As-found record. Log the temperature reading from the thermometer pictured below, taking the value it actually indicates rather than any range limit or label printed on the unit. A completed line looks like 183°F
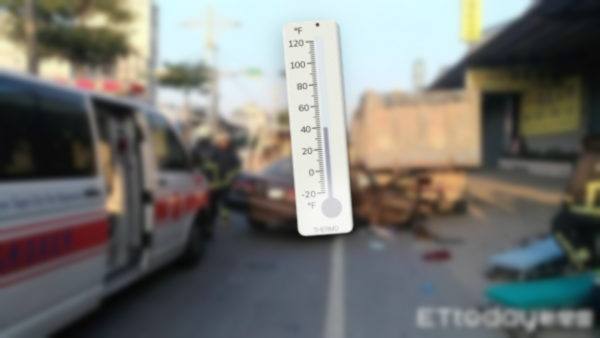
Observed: 40°F
